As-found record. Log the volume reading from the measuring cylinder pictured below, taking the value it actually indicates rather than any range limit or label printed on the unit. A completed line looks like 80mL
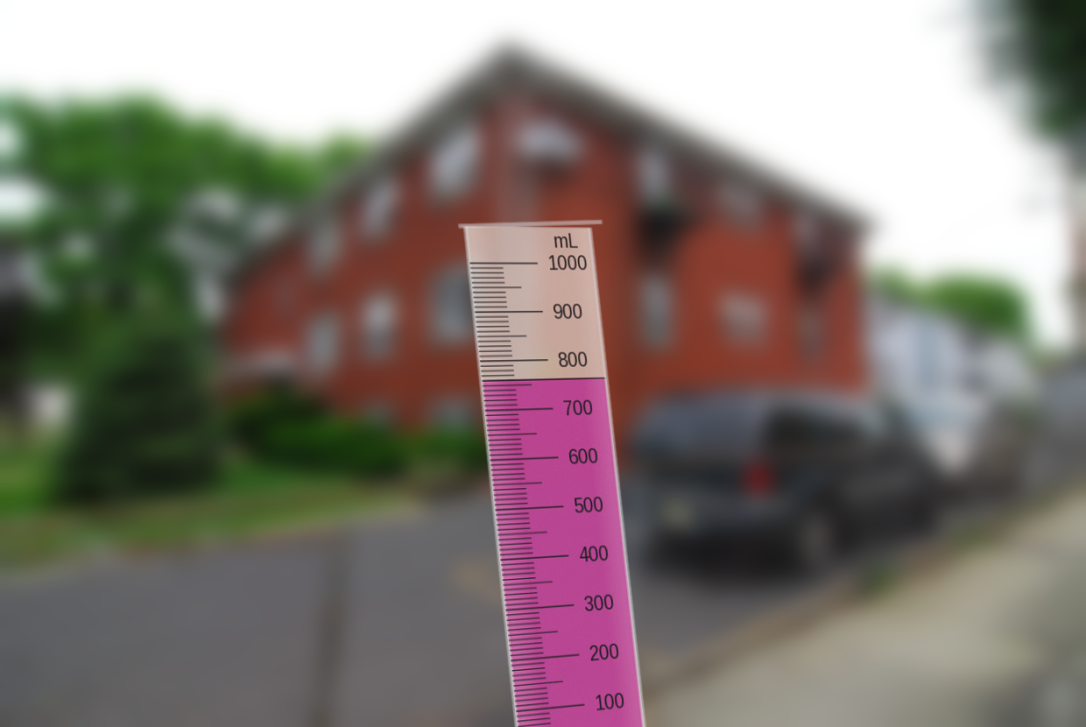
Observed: 760mL
